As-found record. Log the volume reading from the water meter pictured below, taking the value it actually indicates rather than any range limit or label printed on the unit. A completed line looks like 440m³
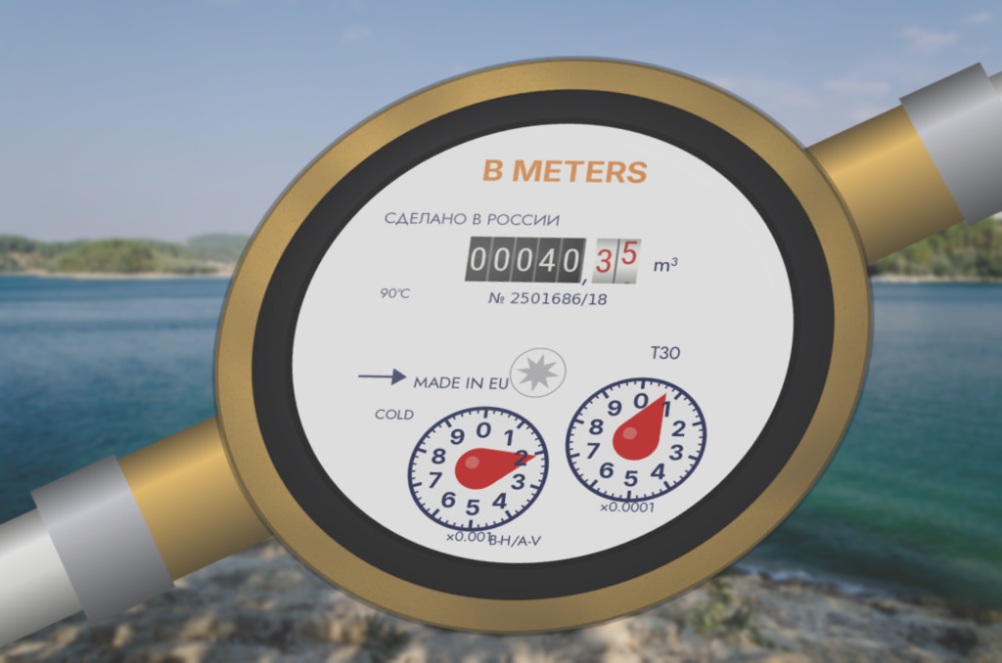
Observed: 40.3520m³
